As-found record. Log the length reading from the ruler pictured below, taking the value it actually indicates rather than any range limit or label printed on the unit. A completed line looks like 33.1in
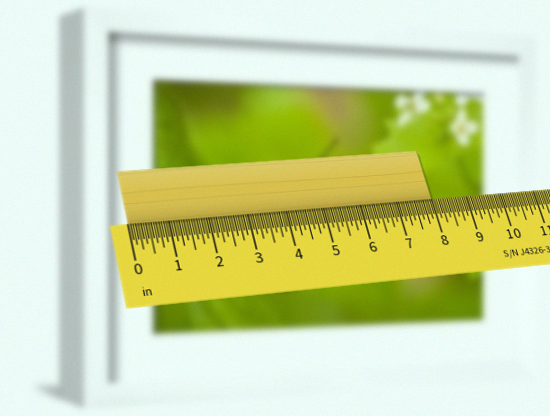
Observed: 8in
